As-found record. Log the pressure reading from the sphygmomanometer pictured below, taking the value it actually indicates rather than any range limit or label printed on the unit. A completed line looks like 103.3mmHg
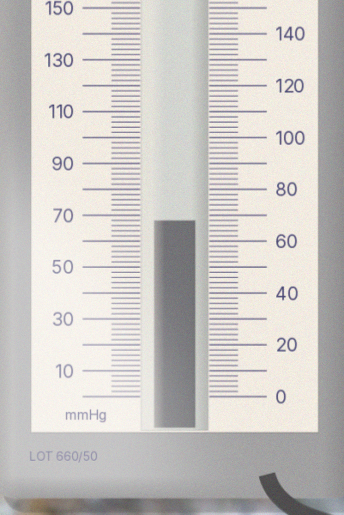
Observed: 68mmHg
